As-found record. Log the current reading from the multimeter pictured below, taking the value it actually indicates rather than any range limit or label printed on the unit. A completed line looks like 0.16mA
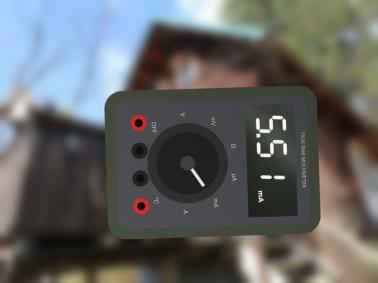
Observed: 5.51mA
